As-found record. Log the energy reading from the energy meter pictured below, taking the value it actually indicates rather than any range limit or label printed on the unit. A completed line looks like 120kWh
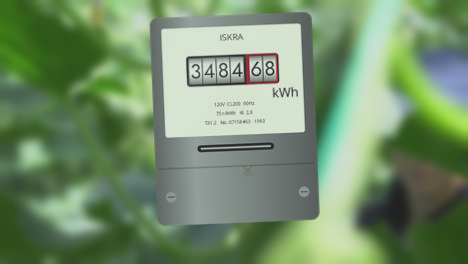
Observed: 3484.68kWh
